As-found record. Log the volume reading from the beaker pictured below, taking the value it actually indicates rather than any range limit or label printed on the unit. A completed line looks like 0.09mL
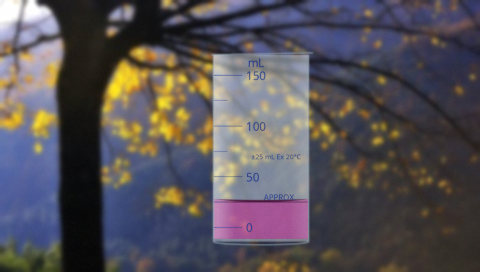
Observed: 25mL
